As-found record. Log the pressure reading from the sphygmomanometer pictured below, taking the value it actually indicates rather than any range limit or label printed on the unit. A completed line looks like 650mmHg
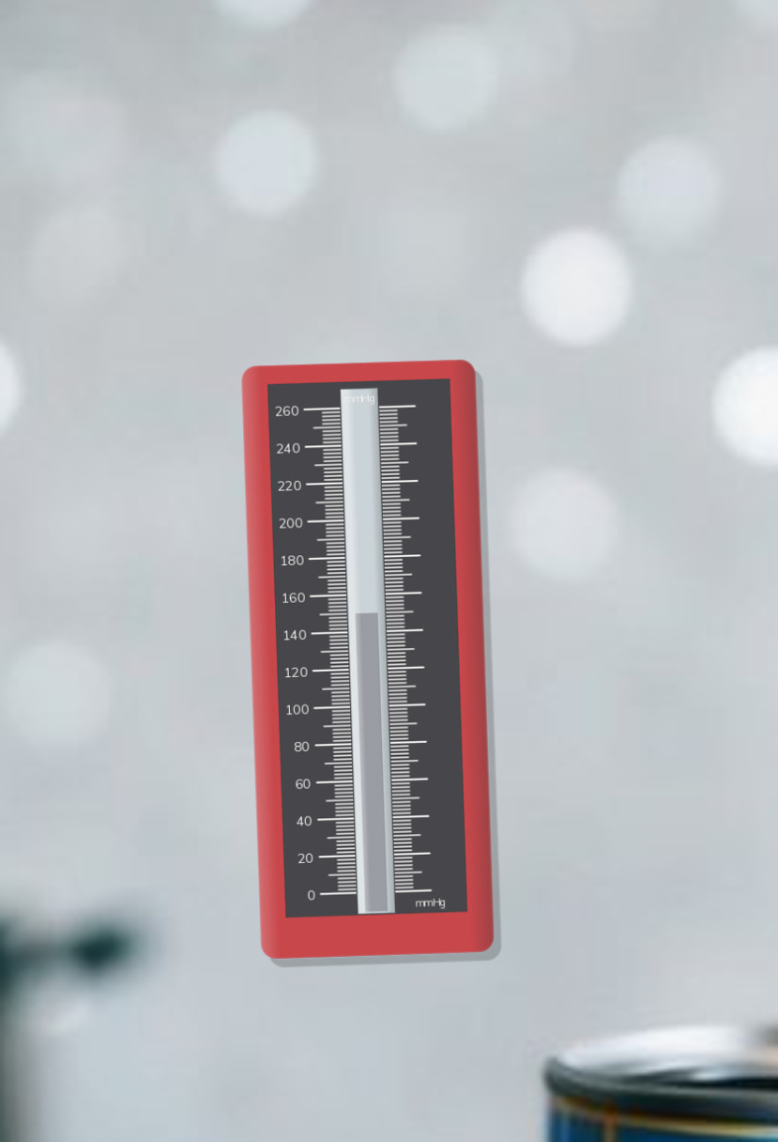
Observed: 150mmHg
